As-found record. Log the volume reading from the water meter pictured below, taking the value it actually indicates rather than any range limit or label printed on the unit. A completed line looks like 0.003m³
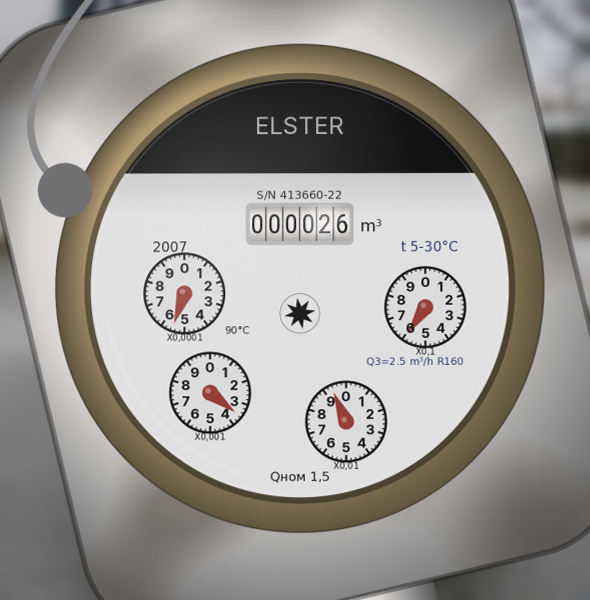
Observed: 26.5935m³
